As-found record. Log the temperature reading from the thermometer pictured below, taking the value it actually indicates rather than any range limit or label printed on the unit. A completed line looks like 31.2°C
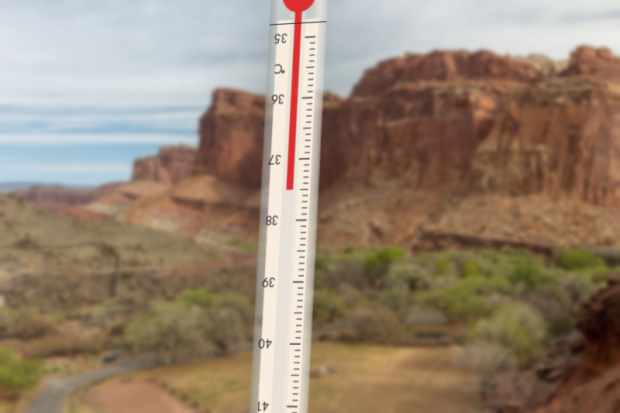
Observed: 37.5°C
